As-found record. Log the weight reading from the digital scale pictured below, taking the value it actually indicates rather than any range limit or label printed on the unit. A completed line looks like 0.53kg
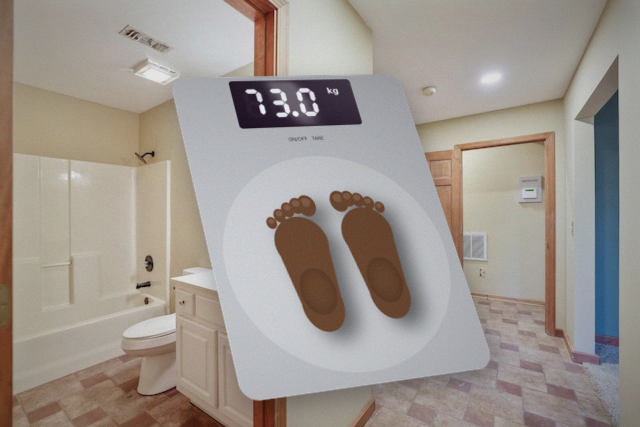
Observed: 73.0kg
